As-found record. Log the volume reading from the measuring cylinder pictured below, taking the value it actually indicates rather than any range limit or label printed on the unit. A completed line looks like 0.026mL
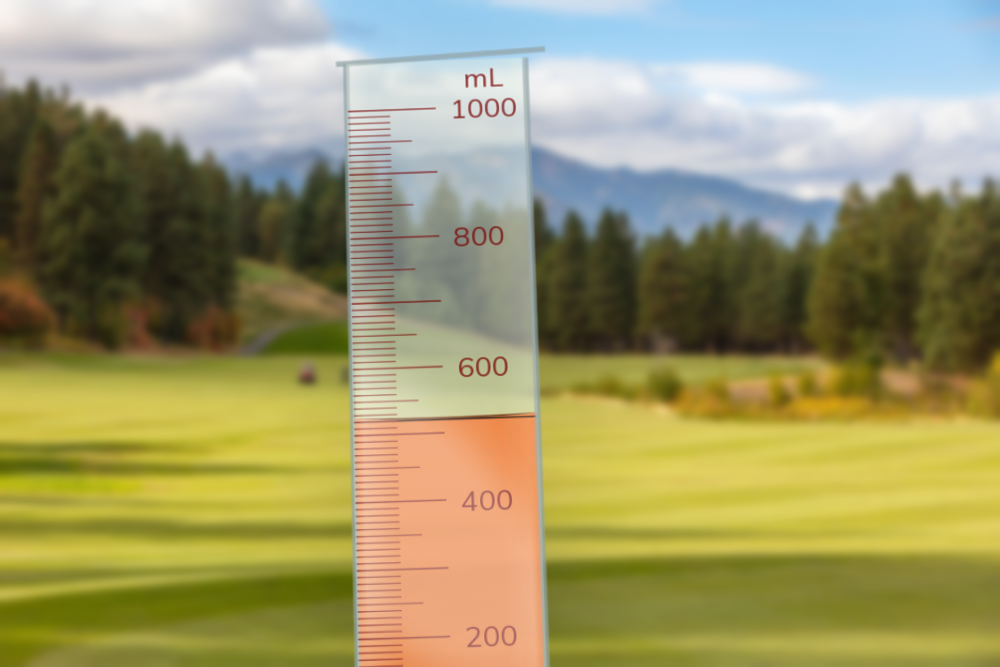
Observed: 520mL
